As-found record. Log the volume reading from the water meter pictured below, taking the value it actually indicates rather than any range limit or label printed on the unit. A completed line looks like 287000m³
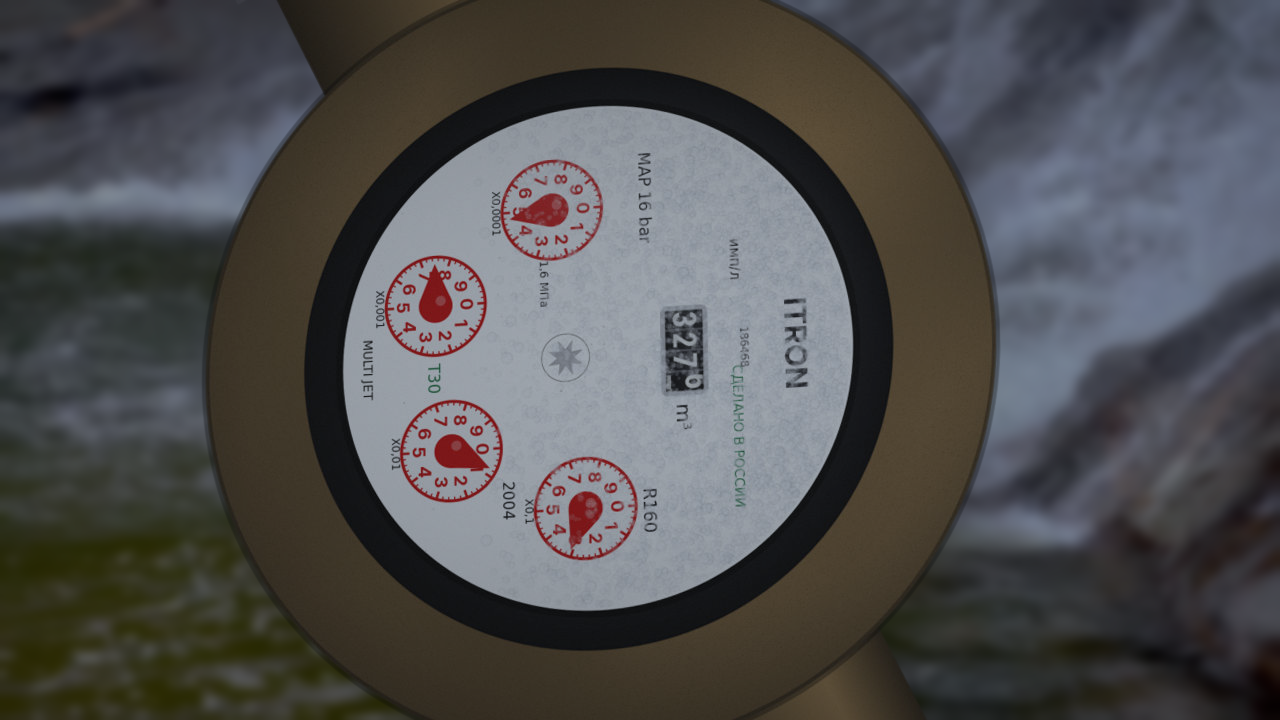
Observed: 3276.3074m³
